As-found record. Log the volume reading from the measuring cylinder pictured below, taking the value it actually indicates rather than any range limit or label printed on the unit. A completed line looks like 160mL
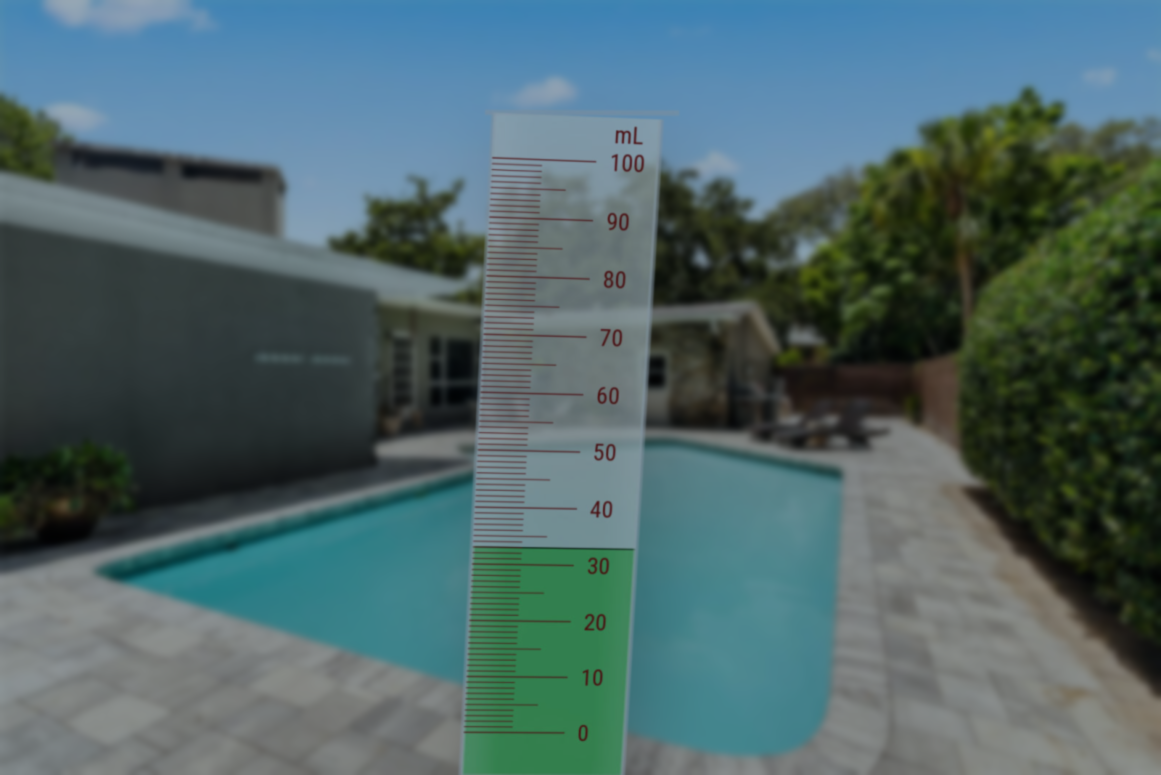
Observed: 33mL
